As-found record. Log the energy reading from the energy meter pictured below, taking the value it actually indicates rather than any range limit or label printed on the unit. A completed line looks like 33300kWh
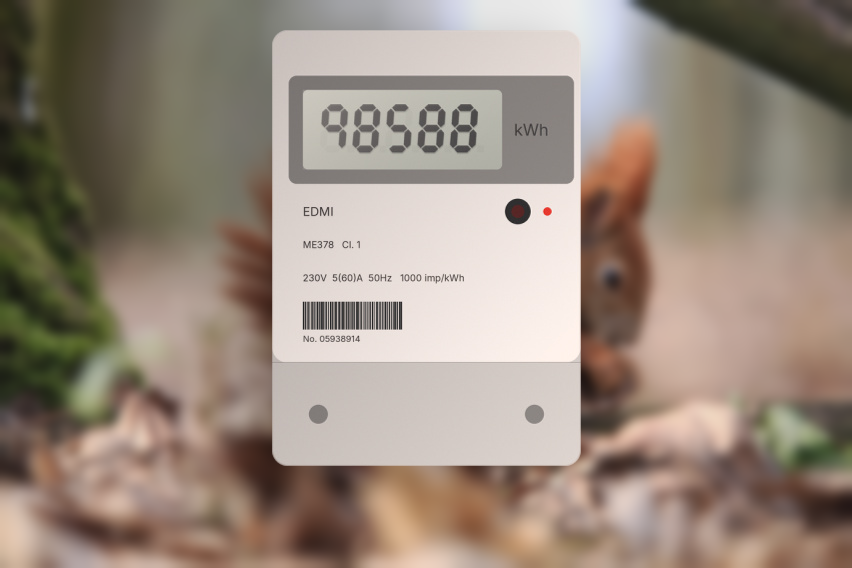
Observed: 98588kWh
